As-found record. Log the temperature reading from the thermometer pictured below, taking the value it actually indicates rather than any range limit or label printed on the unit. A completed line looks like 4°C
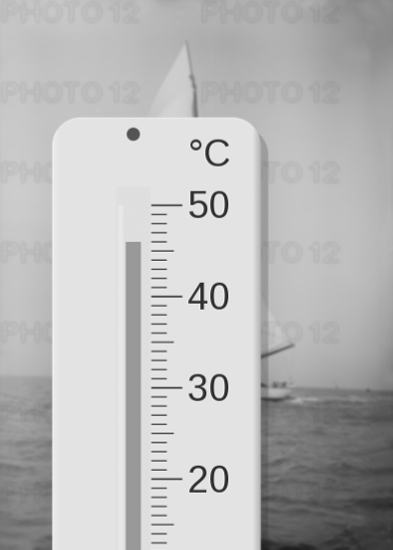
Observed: 46°C
